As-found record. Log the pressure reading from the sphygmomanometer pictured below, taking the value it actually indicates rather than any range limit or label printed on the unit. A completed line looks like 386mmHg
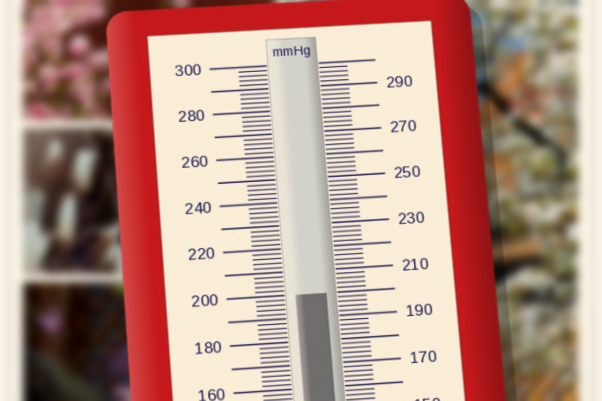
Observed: 200mmHg
